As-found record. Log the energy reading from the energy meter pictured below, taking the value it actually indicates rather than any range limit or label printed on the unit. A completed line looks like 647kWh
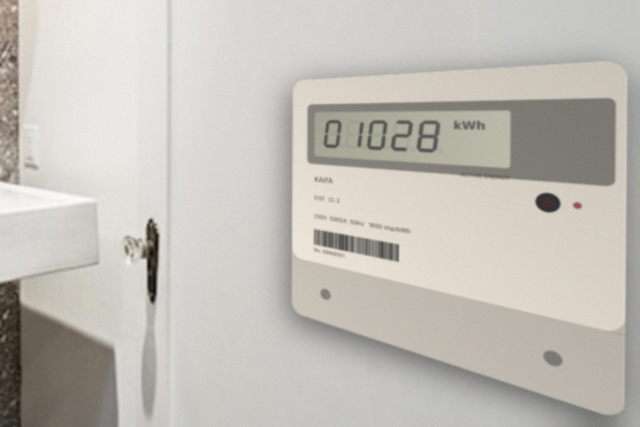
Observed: 1028kWh
